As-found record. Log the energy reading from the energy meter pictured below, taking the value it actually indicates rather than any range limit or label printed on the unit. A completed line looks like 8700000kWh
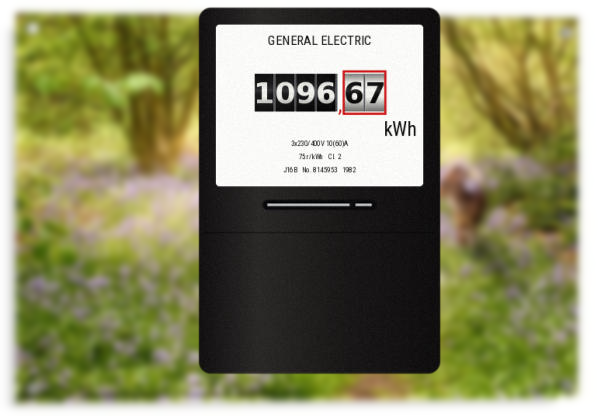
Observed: 1096.67kWh
